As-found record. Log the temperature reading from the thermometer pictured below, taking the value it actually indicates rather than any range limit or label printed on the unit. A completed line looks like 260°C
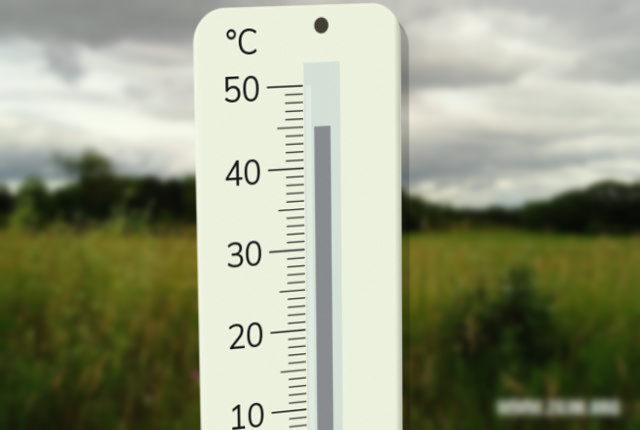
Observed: 45°C
